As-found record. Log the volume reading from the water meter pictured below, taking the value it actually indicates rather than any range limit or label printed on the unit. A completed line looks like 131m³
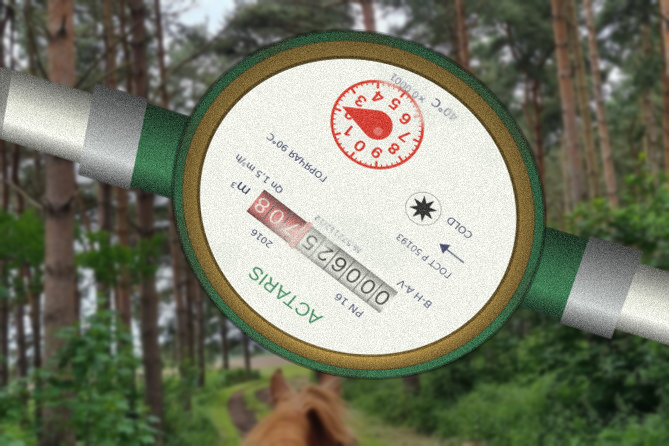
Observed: 625.7082m³
